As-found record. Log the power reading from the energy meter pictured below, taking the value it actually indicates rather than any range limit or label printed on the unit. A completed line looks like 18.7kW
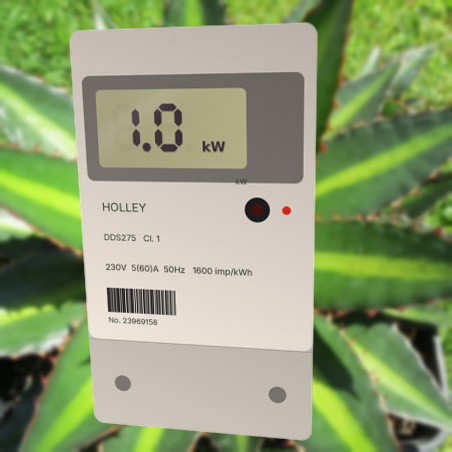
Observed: 1.0kW
